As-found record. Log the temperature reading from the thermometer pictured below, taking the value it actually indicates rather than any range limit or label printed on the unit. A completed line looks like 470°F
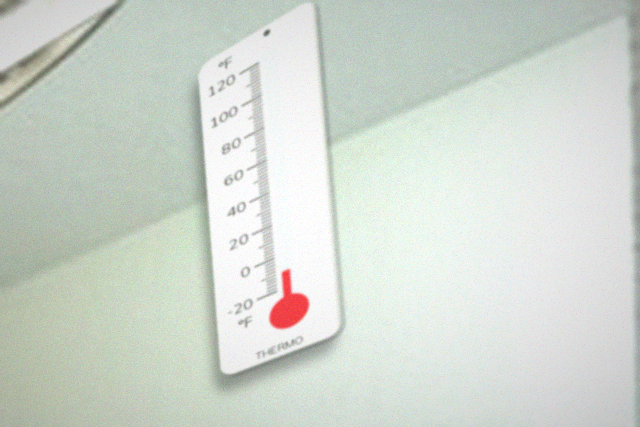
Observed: -10°F
